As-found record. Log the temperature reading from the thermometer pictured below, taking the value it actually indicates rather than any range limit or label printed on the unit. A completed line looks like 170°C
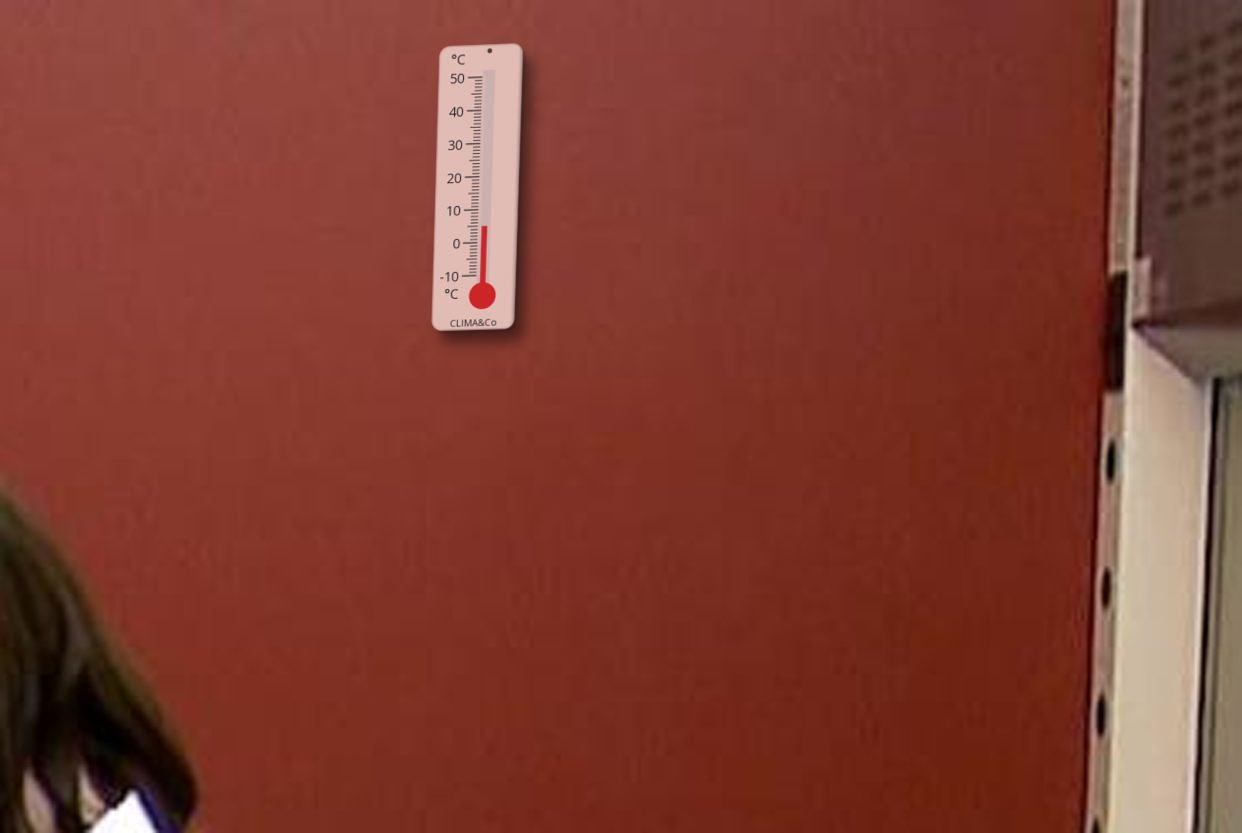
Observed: 5°C
